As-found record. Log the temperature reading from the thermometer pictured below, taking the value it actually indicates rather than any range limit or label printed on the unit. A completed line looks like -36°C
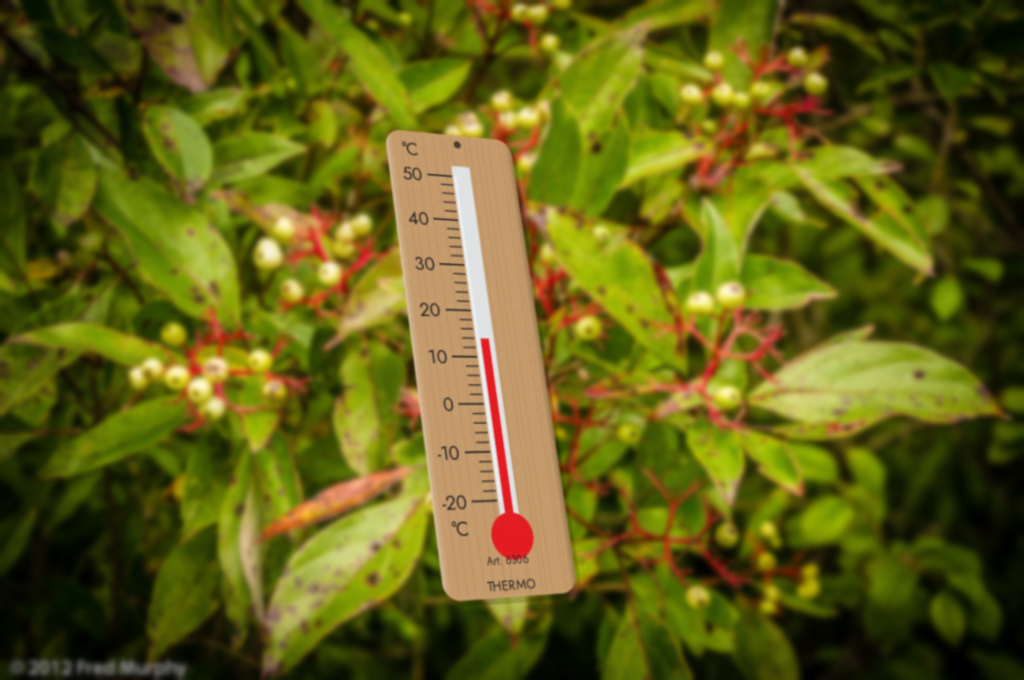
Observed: 14°C
